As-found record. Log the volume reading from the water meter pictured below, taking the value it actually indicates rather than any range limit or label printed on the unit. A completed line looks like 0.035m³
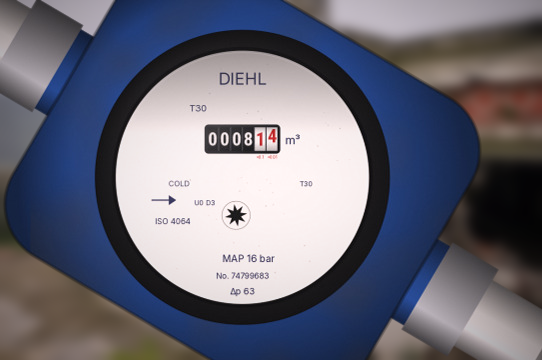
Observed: 8.14m³
